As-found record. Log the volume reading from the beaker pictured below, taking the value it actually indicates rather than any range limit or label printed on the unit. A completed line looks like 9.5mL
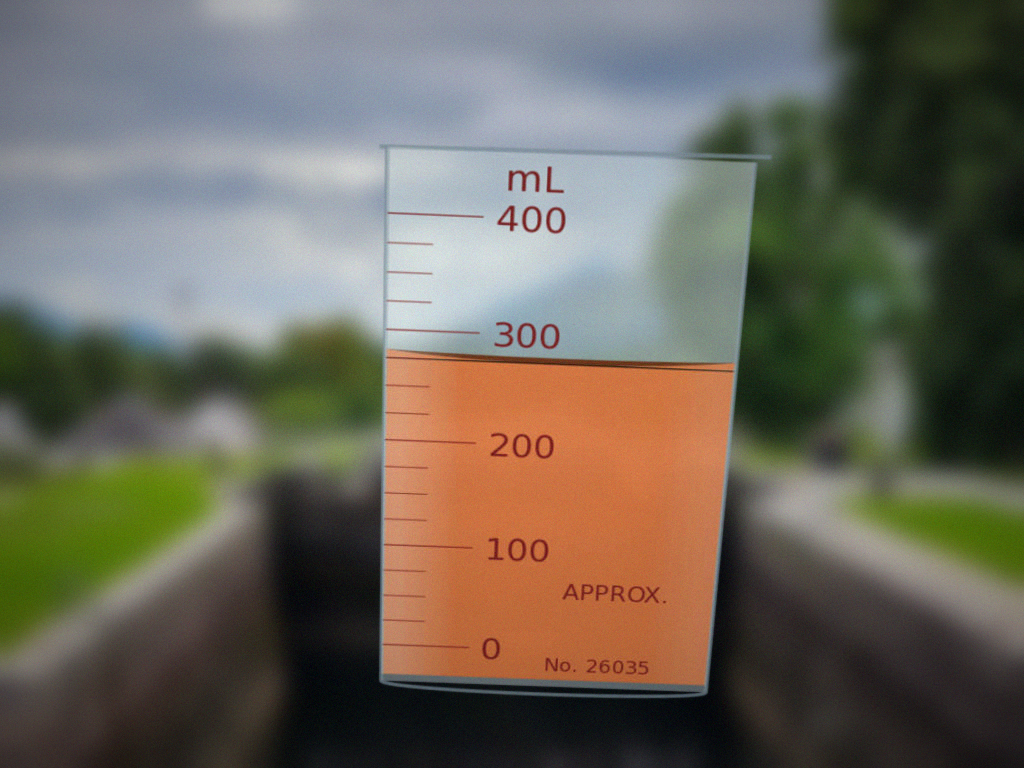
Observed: 275mL
